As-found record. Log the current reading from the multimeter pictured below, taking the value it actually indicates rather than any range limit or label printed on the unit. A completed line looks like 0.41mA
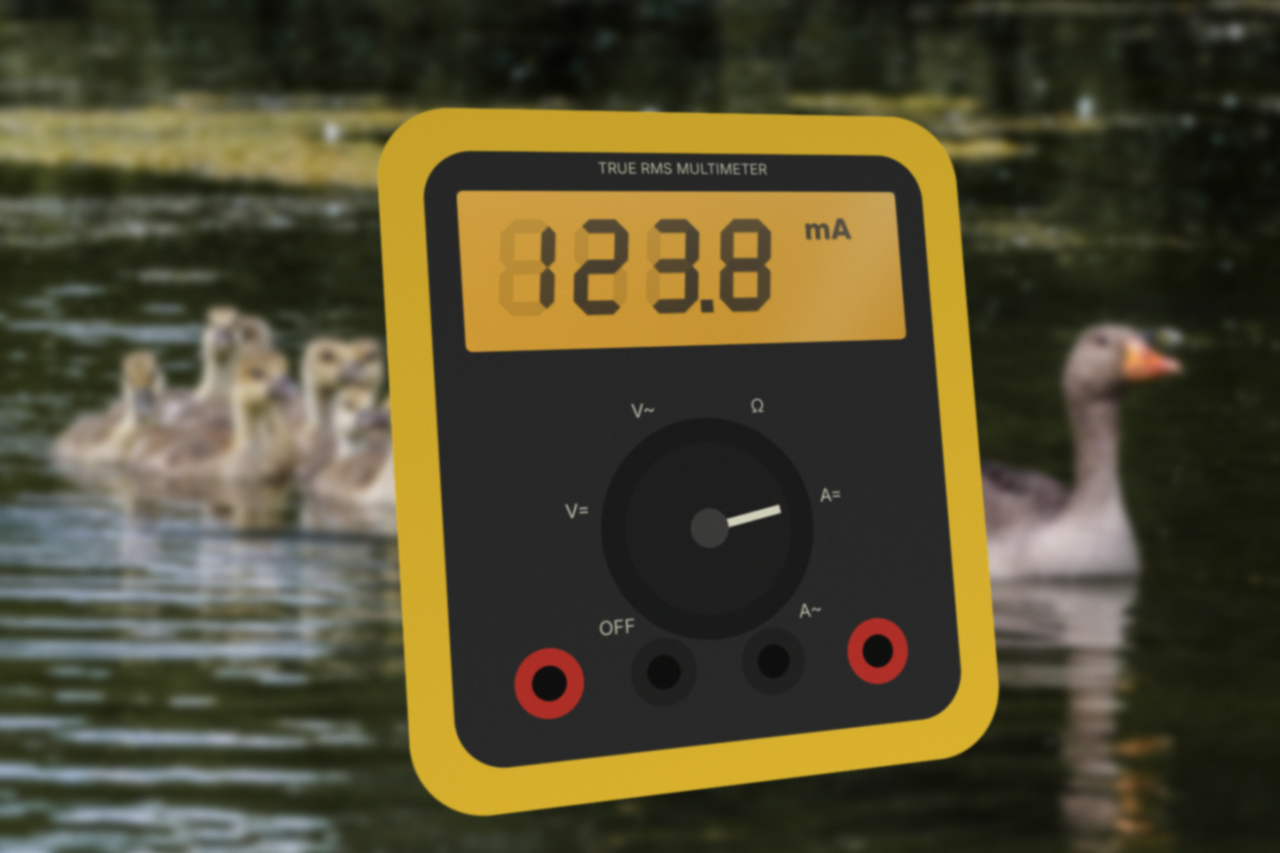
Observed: 123.8mA
